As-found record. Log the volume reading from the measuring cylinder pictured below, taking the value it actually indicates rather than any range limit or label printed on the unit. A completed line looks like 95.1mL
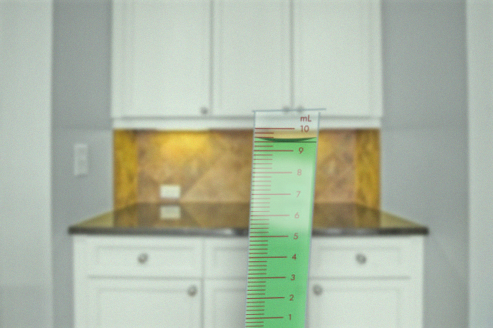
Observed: 9.4mL
